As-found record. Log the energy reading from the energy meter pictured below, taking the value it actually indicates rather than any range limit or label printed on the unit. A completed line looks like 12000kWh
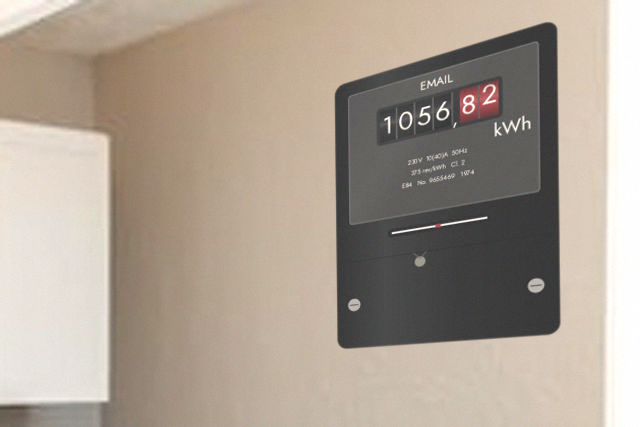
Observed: 1056.82kWh
